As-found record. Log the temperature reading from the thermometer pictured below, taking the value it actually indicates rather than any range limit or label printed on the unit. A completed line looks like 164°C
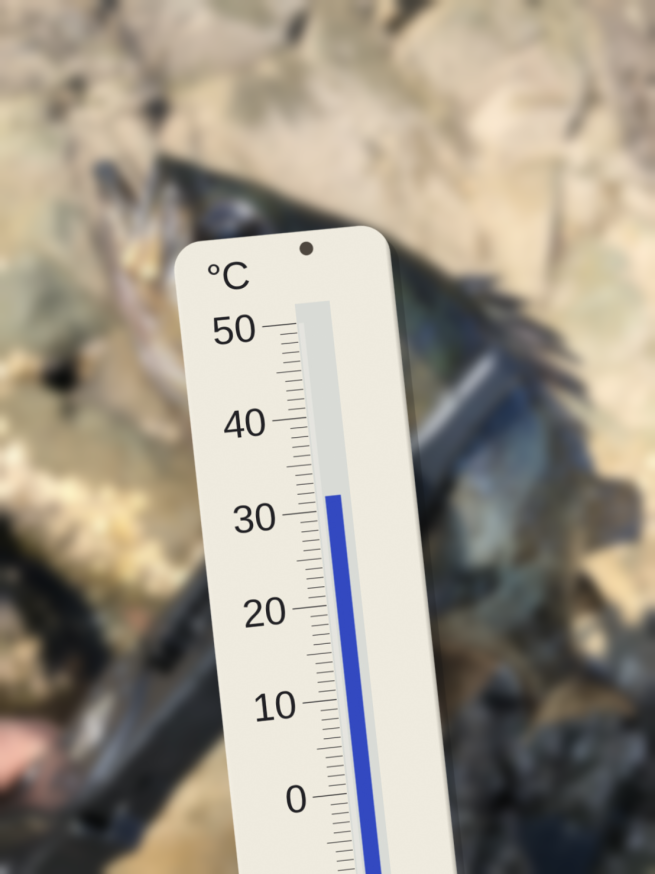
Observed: 31.5°C
